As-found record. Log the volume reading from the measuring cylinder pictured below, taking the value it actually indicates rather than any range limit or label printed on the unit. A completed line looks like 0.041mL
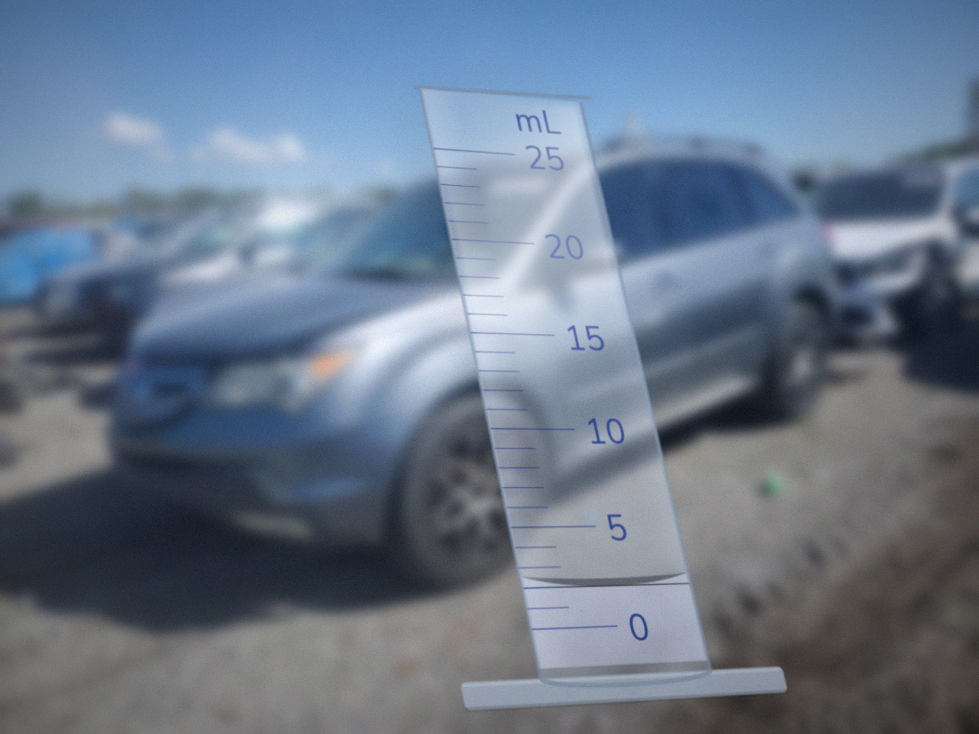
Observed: 2mL
